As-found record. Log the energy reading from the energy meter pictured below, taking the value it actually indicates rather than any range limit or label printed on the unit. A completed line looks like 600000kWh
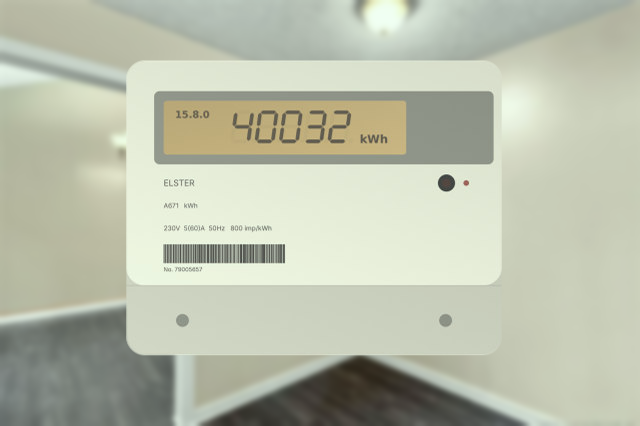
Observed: 40032kWh
